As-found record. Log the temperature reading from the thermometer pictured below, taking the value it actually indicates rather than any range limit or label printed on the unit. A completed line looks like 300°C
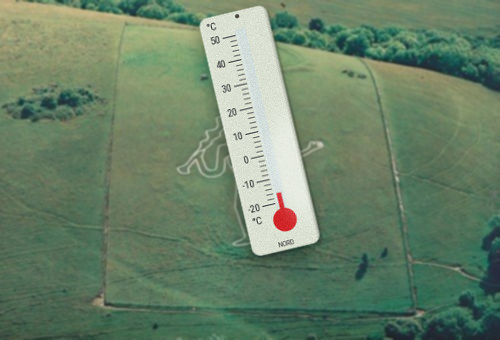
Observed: -16°C
